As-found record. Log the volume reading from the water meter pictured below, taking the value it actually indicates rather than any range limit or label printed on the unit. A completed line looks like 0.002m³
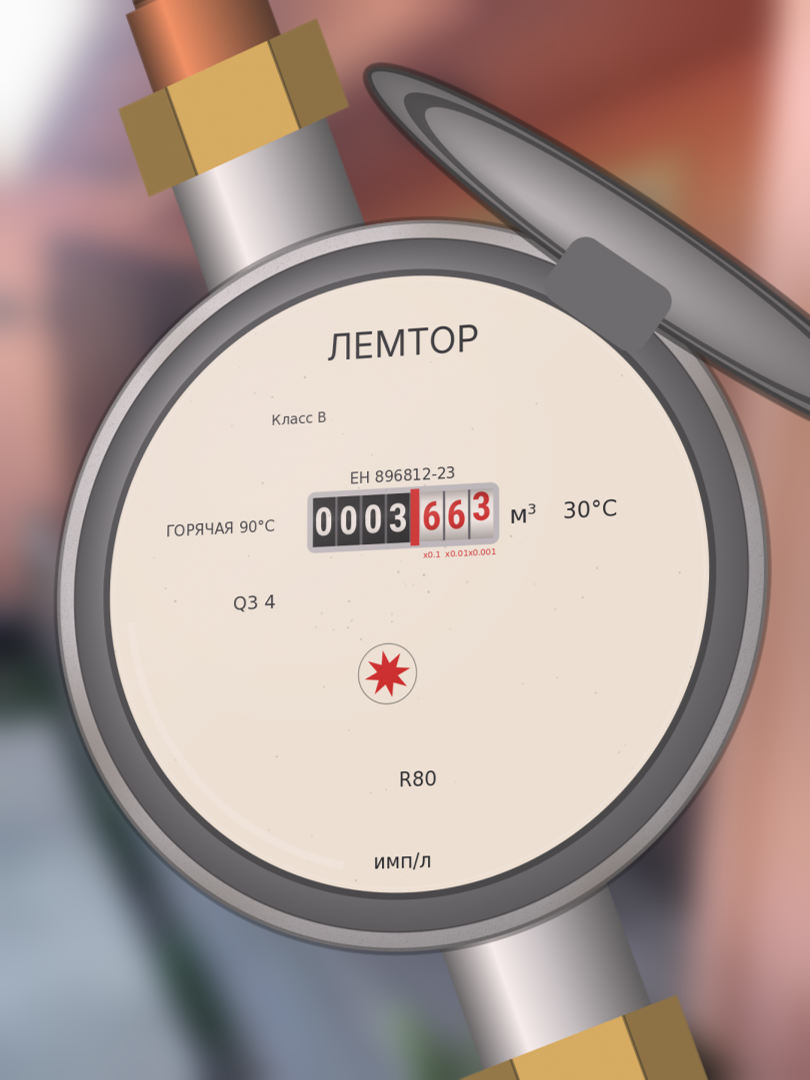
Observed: 3.663m³
